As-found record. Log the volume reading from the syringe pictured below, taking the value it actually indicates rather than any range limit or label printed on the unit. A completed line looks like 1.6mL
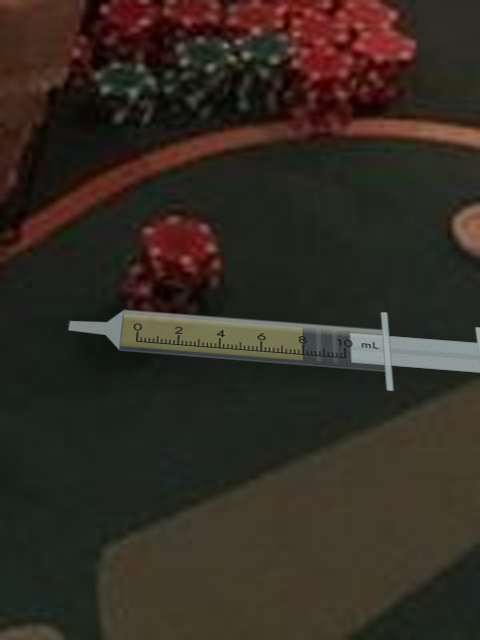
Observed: 8mL
